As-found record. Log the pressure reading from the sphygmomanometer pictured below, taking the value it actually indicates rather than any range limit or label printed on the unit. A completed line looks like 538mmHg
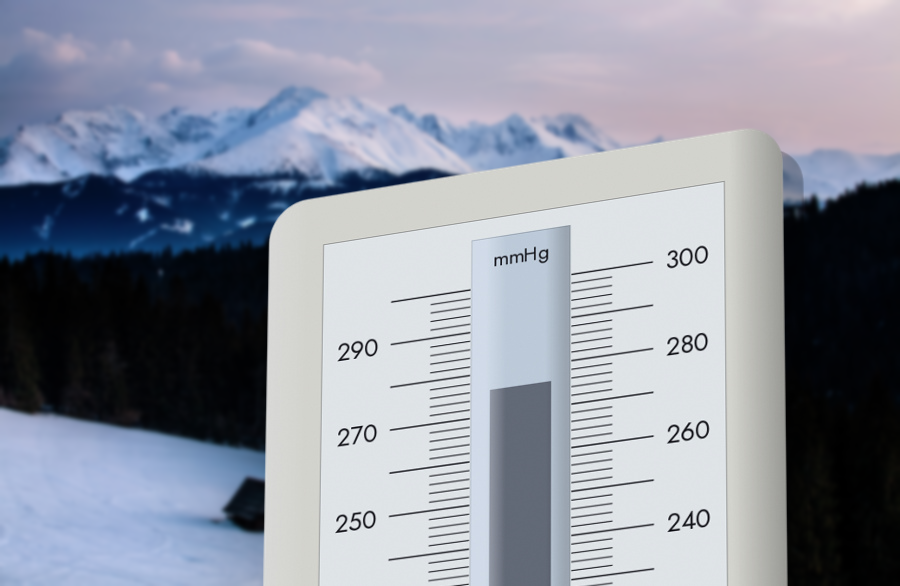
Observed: 276mmHg
